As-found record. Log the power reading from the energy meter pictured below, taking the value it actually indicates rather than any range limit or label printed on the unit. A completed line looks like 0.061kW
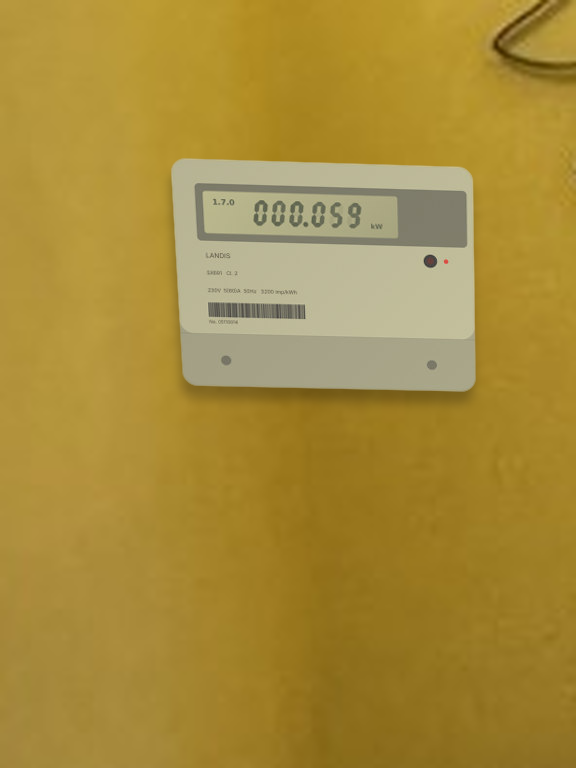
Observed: 0.059kW
